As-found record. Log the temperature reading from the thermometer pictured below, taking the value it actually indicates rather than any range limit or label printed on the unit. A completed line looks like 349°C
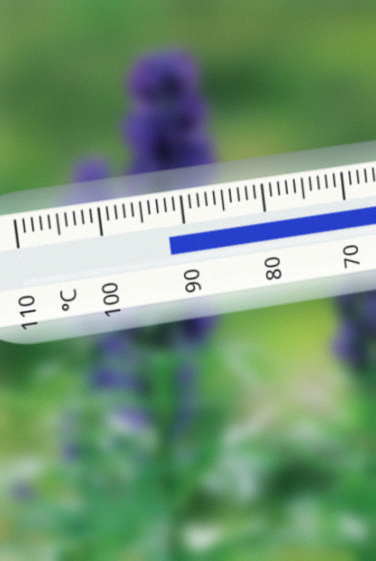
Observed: 92°C
